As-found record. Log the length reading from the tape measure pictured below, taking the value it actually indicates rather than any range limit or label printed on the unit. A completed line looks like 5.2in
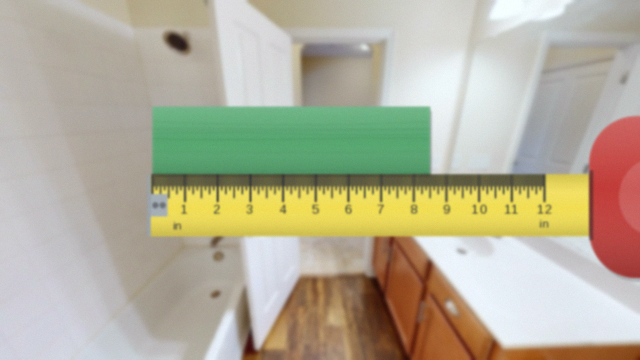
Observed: 8.5in
